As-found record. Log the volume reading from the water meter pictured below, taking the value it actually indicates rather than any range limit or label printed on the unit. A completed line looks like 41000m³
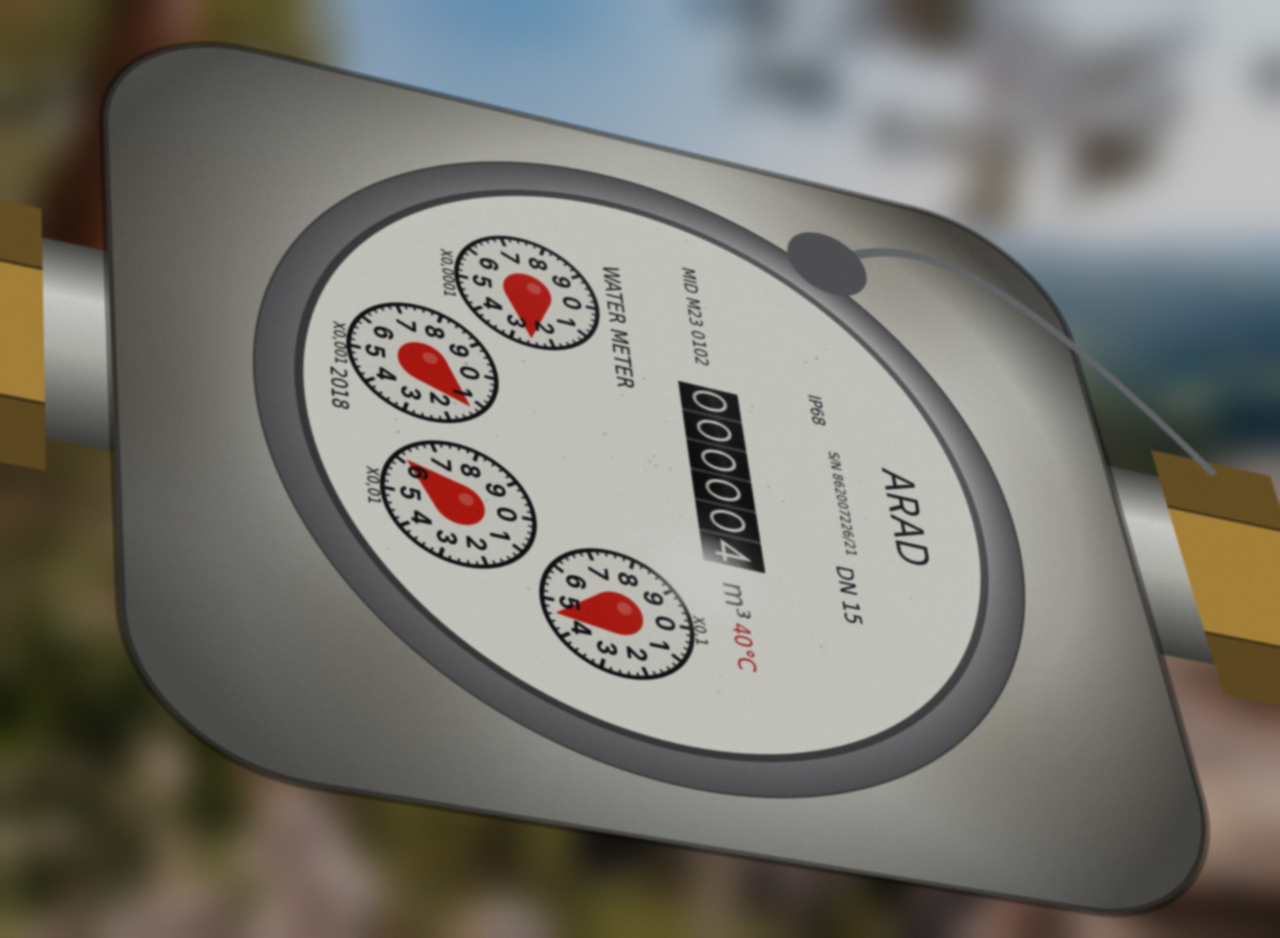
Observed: 4.4612m³
